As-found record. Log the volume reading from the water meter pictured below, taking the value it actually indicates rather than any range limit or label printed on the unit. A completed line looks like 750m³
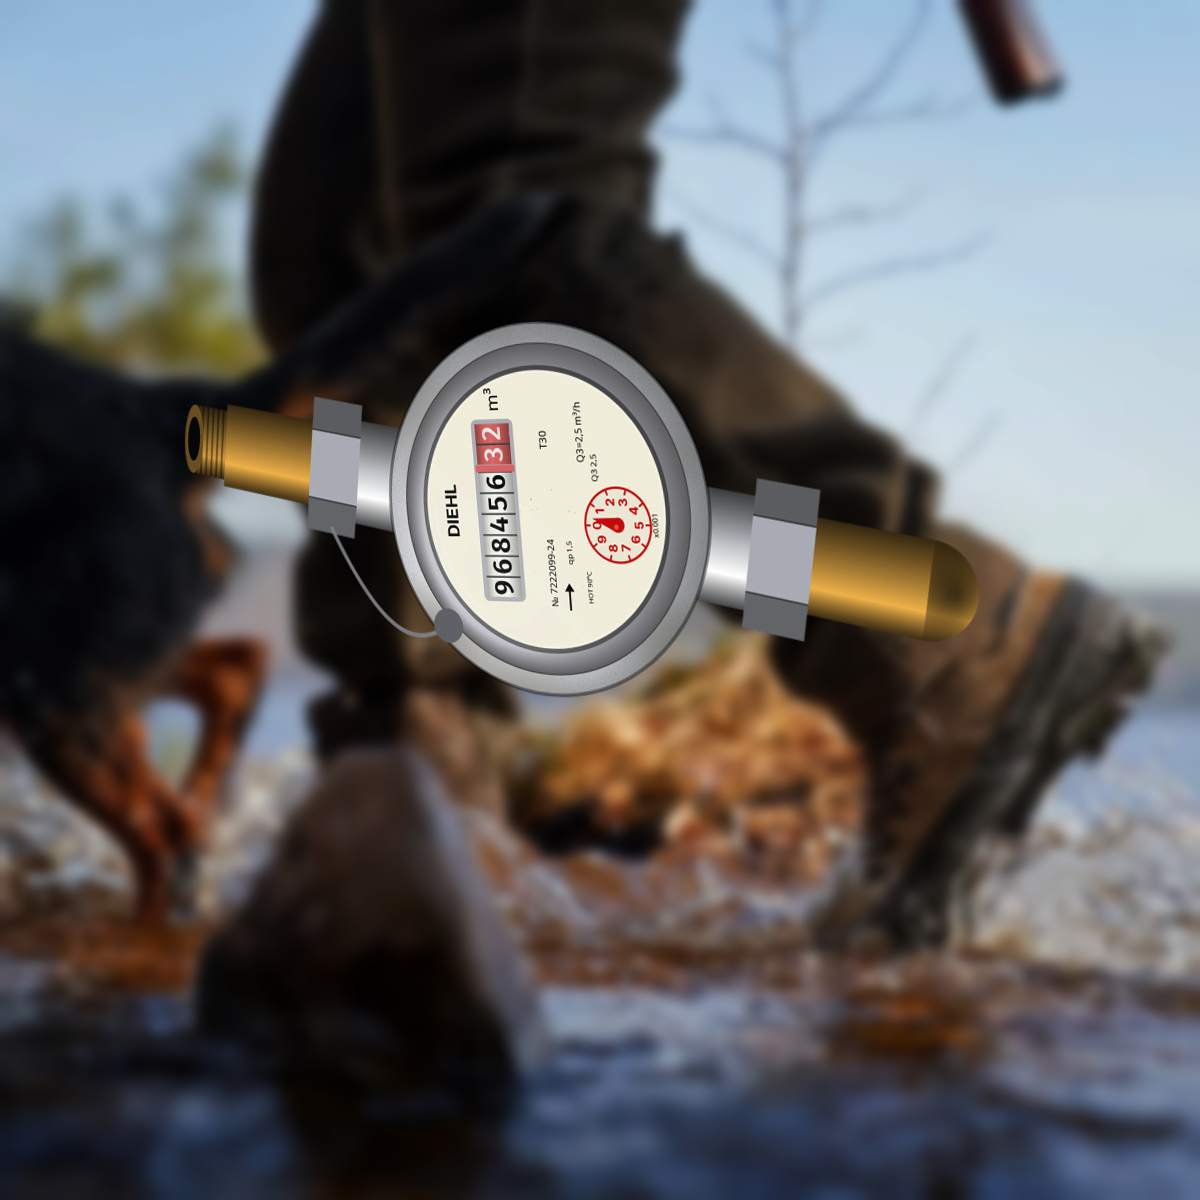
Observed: 968456.320m³
